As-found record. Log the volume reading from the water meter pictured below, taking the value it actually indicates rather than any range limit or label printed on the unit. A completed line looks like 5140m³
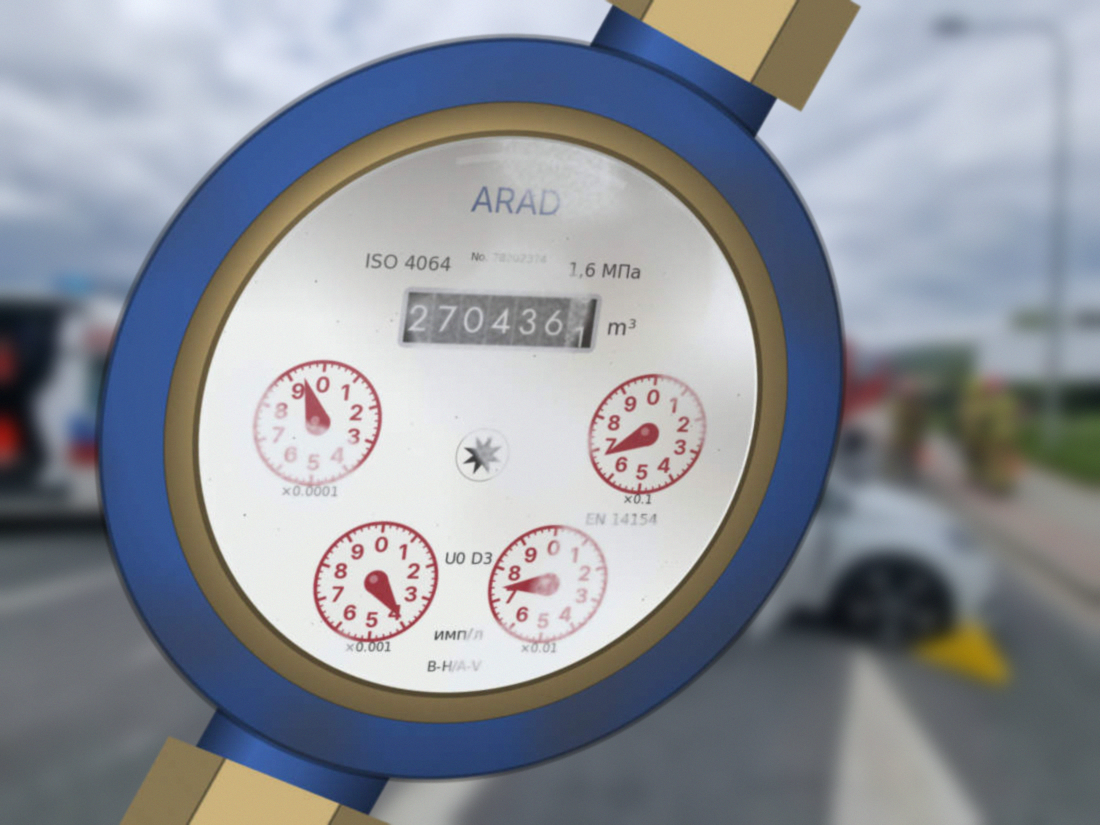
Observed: 2704360.6739m³
